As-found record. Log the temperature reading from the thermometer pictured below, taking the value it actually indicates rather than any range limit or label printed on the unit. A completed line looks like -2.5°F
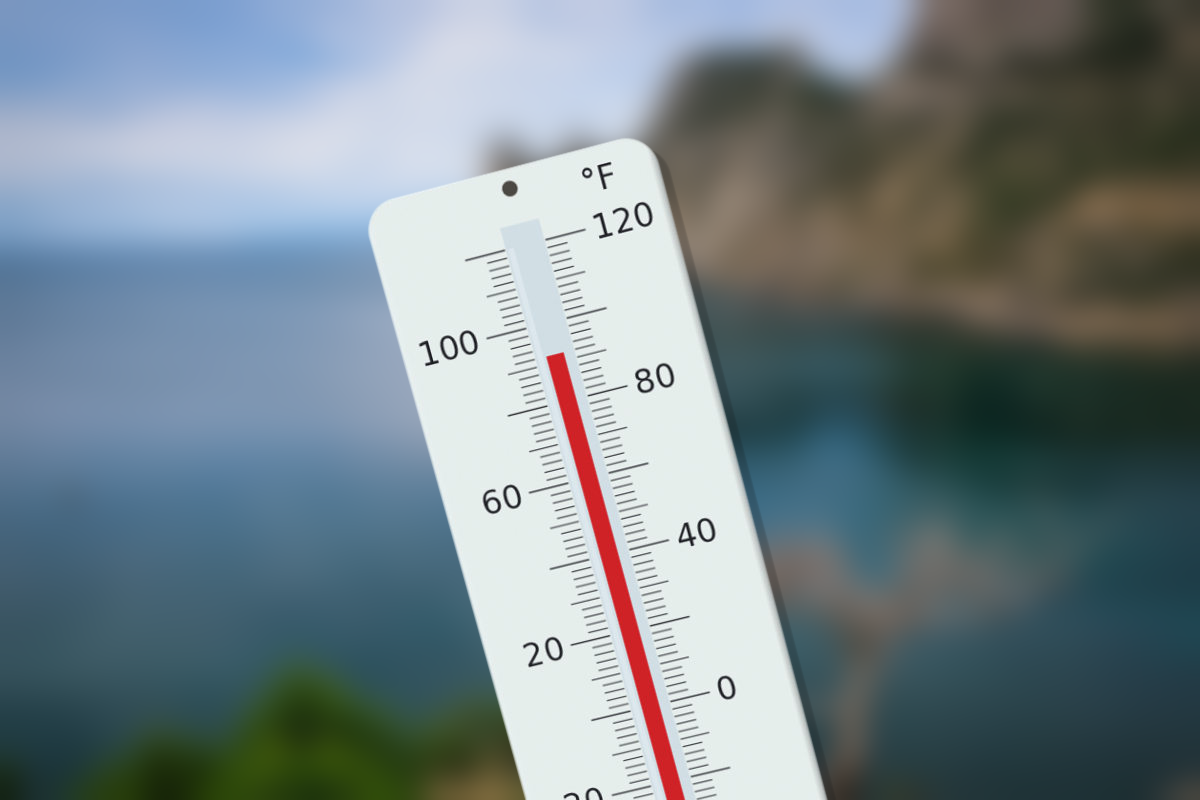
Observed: 92°F
